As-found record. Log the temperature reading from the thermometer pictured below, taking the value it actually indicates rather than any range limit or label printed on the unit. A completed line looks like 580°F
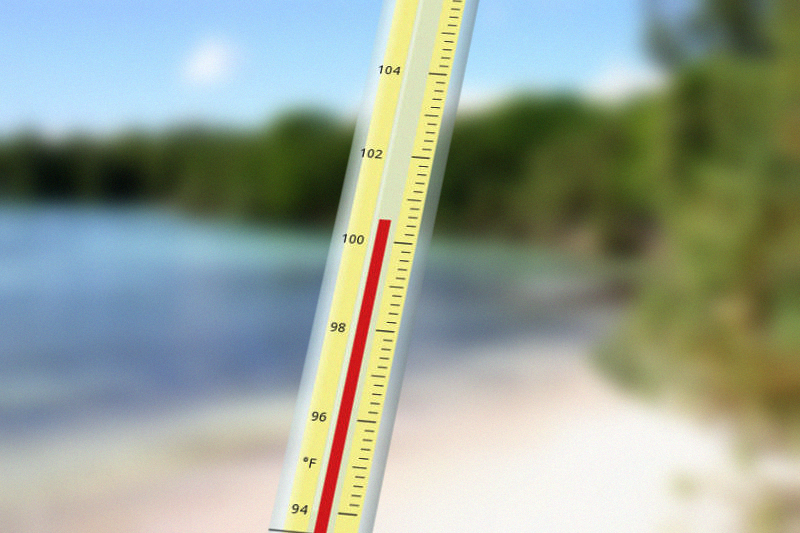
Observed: 100.5°F
